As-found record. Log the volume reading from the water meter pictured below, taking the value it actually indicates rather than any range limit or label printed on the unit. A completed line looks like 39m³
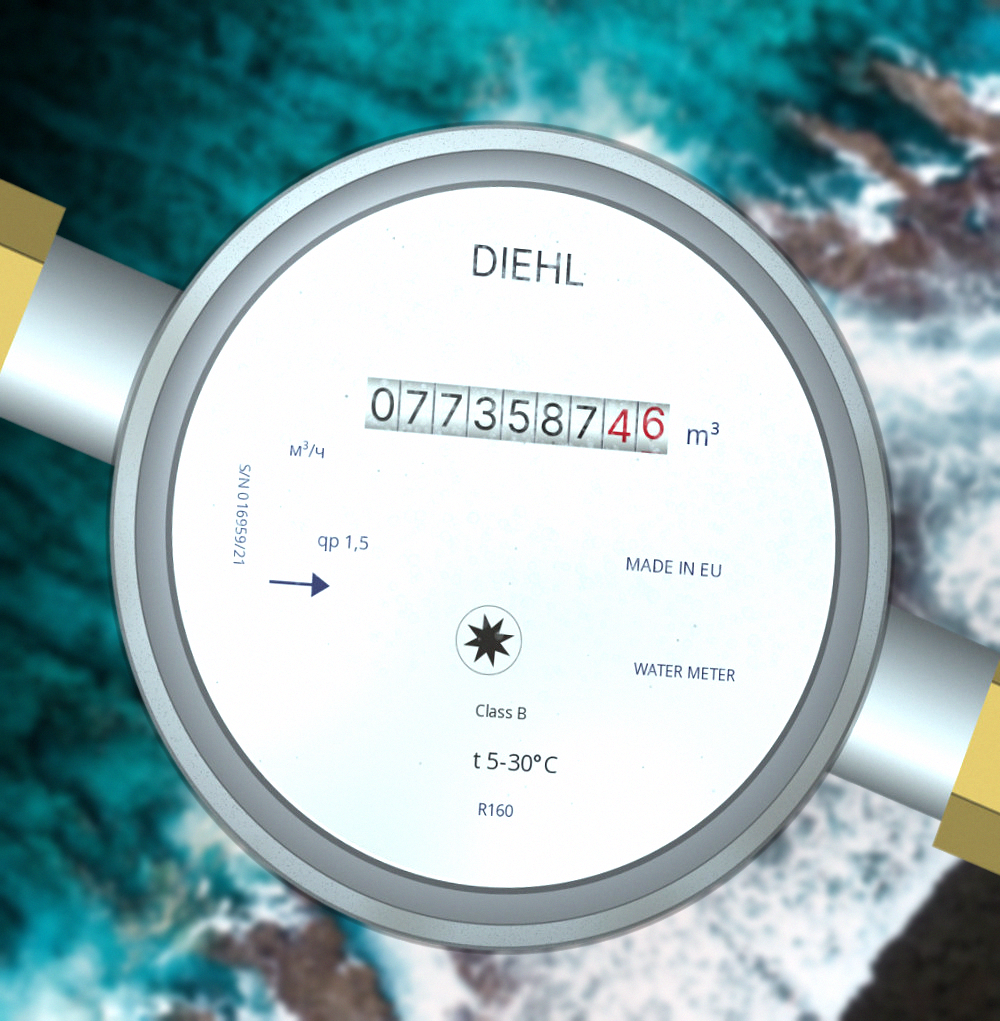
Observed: 773587.46m³
